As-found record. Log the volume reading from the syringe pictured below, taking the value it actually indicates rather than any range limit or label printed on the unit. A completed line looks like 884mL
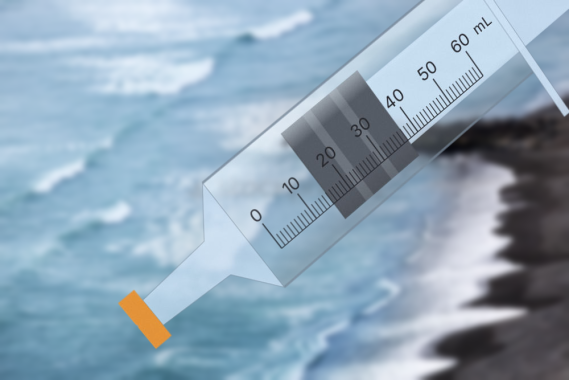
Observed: 15mL
